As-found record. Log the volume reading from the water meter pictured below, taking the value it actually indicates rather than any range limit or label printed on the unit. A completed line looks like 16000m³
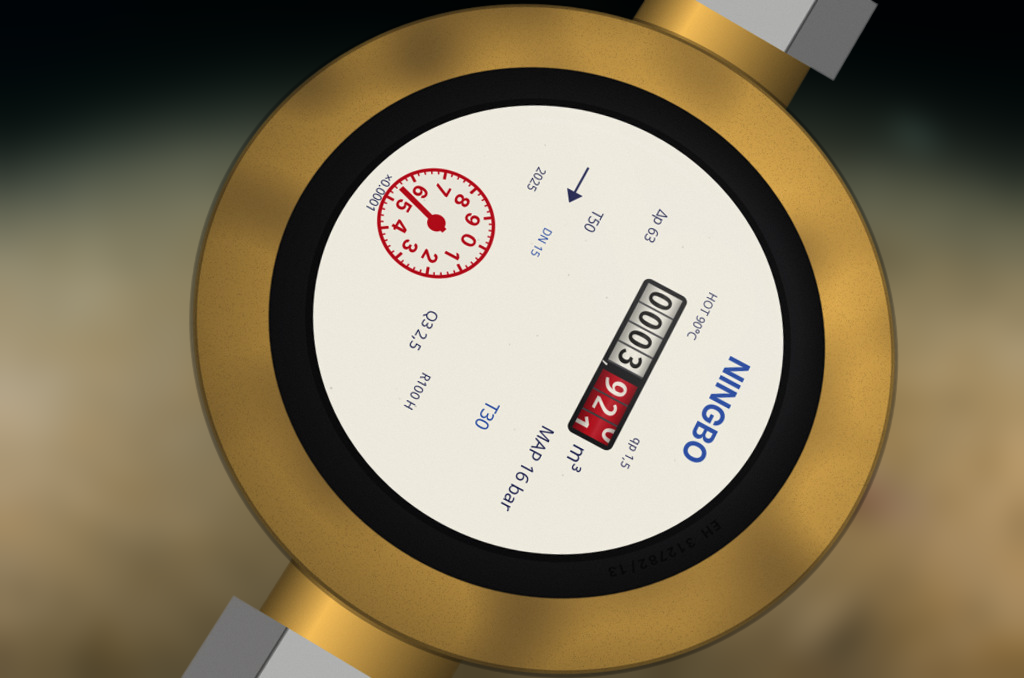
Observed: 3.9205m³
